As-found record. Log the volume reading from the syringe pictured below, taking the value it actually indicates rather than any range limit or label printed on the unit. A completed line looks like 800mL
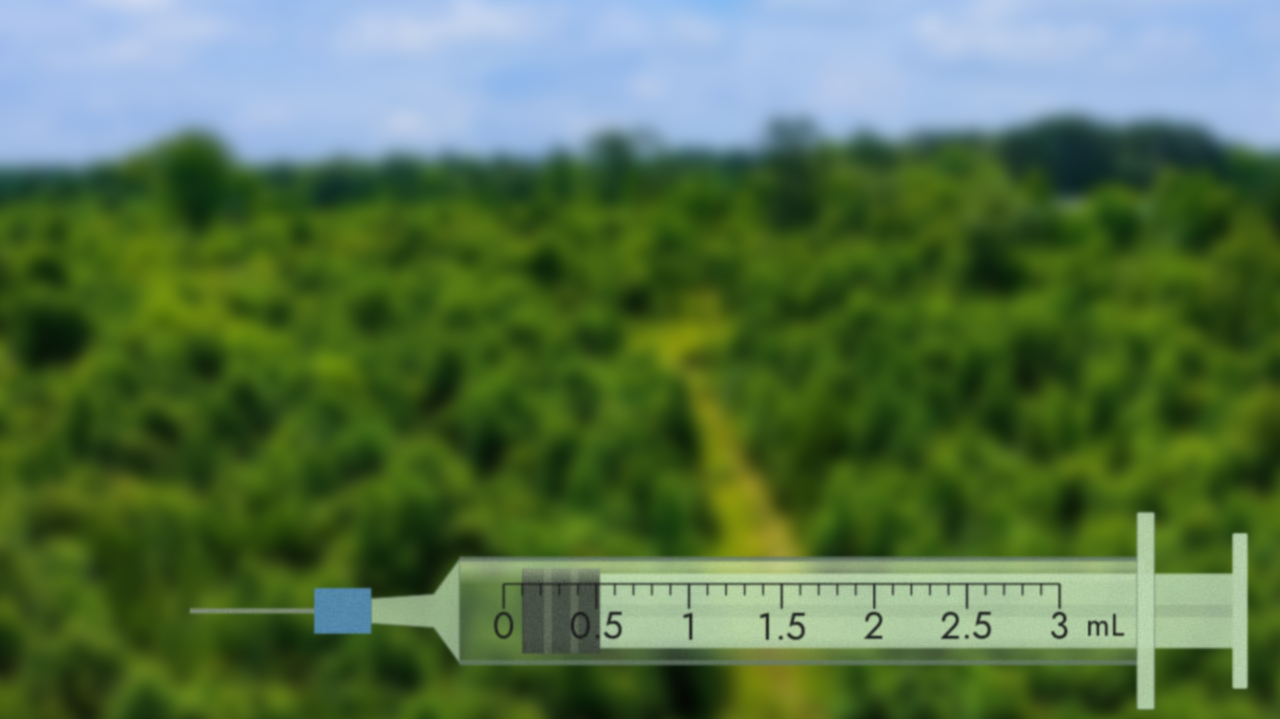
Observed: 0.1mL
